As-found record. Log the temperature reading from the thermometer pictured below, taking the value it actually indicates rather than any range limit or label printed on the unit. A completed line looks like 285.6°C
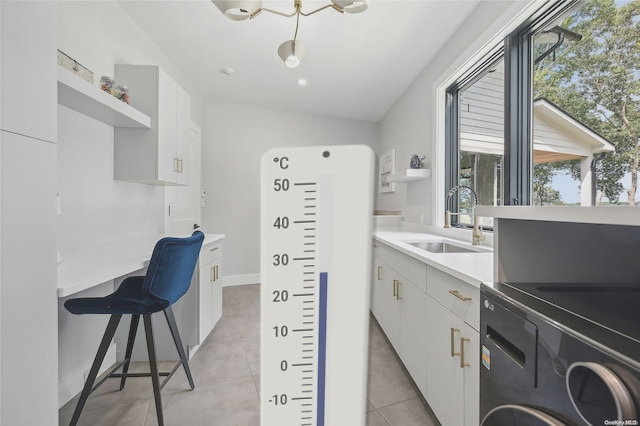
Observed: 26°C
